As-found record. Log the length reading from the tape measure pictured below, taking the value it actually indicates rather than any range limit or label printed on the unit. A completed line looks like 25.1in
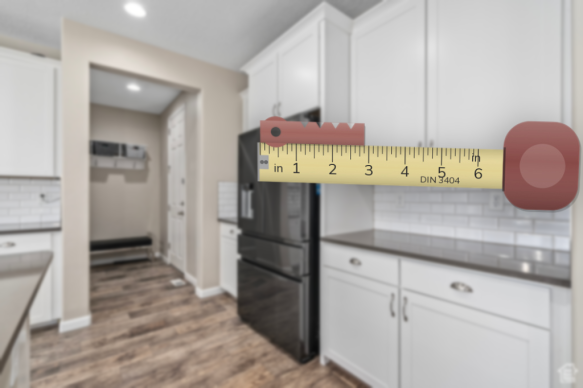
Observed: 2.875in
